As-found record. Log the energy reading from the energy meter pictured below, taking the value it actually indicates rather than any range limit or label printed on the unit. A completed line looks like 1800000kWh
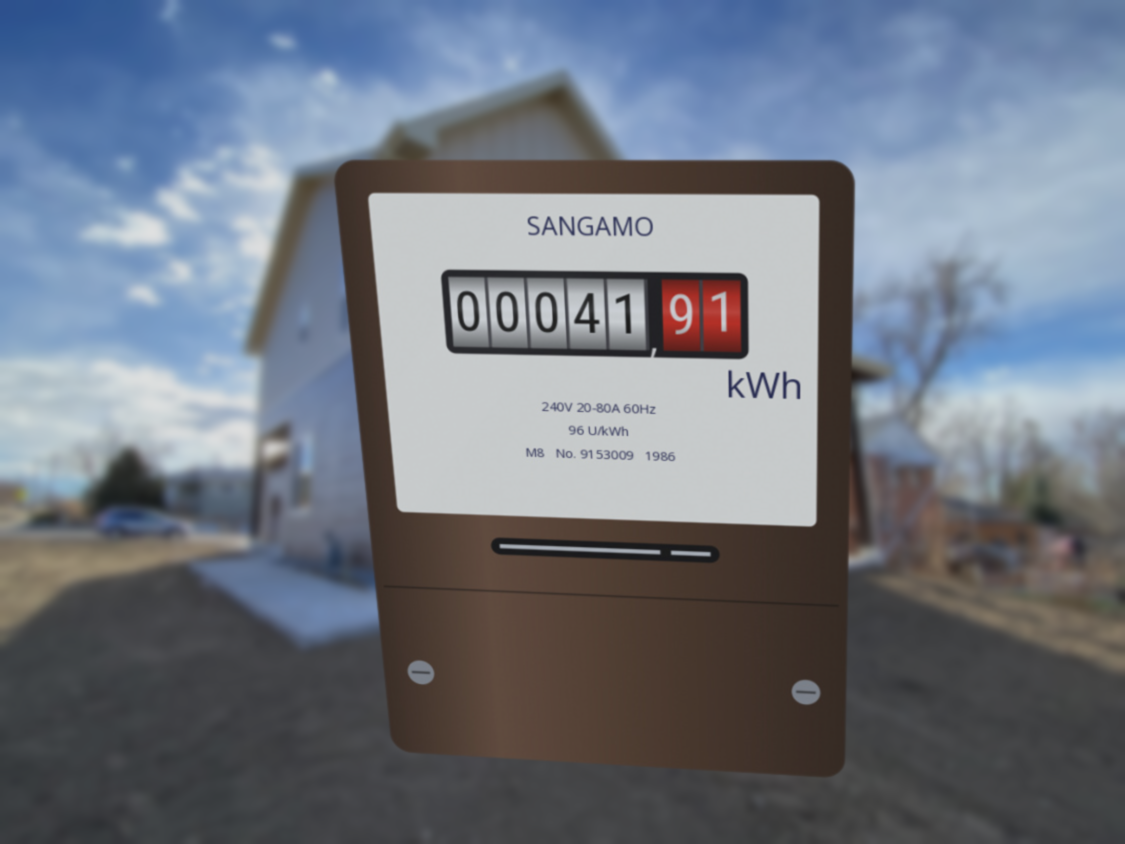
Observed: 41.91kWh
